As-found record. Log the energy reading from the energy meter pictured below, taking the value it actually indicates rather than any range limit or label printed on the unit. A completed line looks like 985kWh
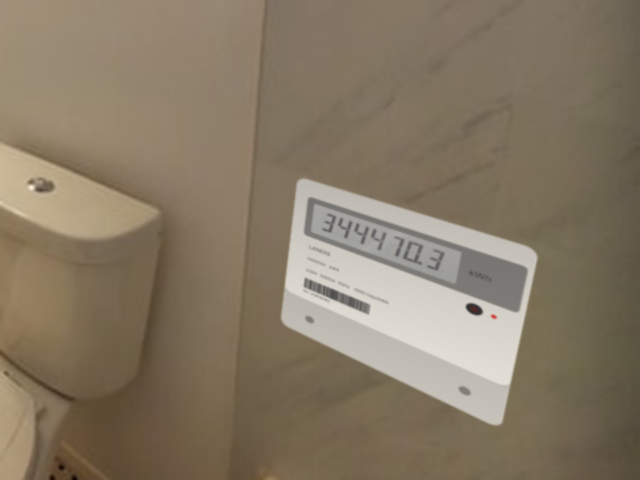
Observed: 344470.3kWh
